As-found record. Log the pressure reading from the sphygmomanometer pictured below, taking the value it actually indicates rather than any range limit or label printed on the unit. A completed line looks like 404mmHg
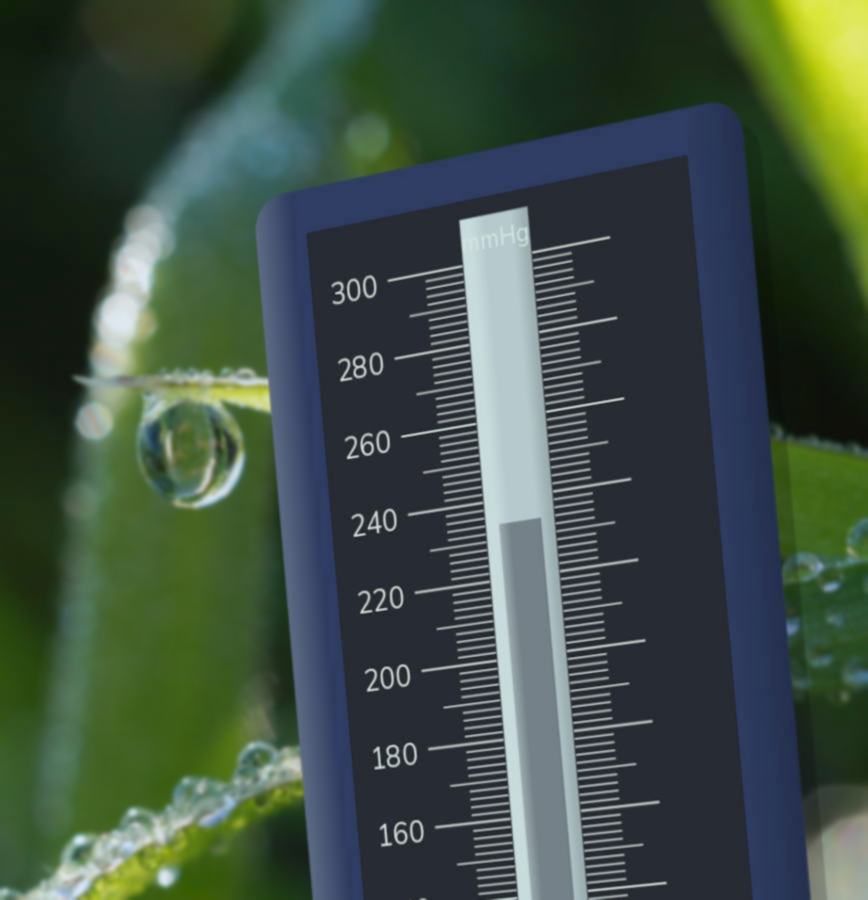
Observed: 234mmHg
